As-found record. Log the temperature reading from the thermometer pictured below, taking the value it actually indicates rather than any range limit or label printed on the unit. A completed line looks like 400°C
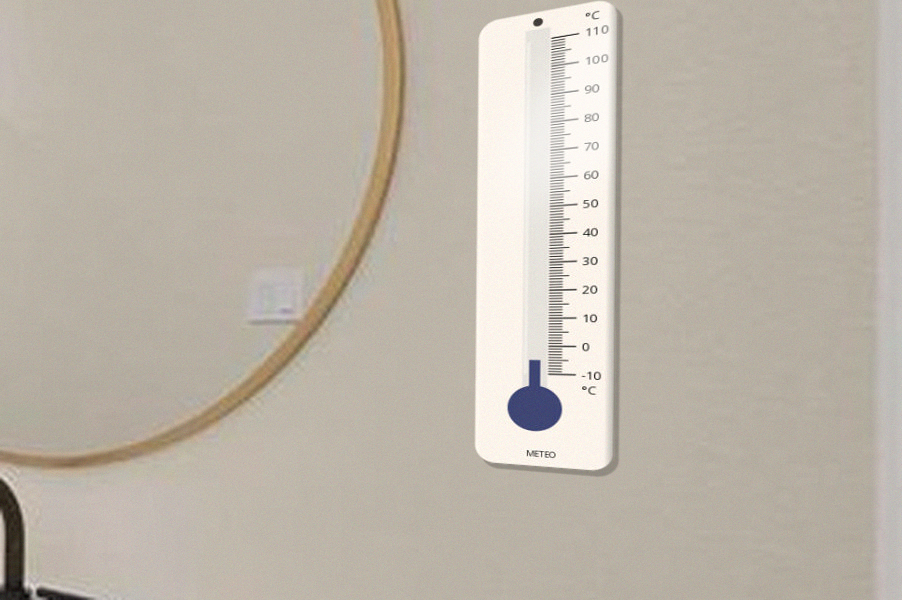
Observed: -5°C
